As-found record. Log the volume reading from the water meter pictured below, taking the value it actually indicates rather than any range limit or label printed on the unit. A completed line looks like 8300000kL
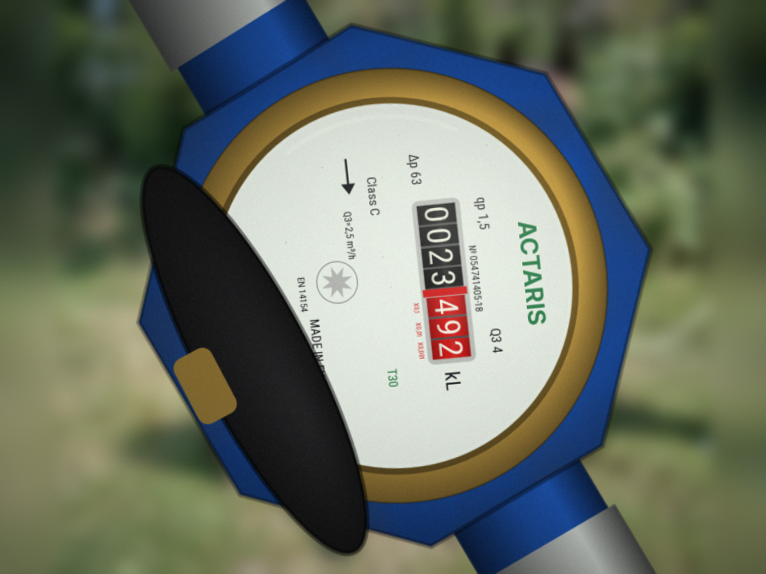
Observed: 23.492kL
